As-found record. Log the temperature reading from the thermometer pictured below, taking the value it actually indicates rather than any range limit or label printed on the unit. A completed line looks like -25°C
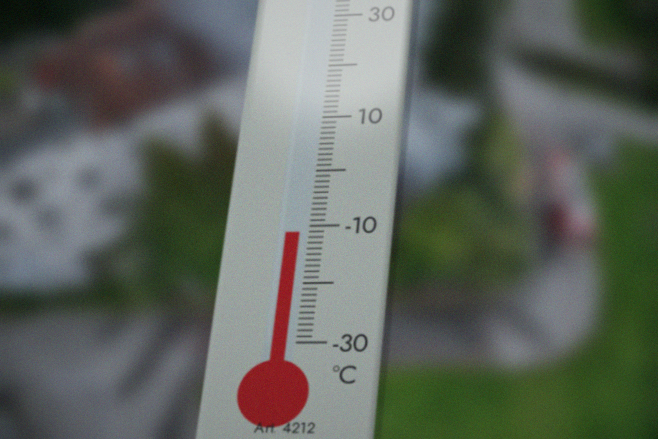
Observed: -11°C
